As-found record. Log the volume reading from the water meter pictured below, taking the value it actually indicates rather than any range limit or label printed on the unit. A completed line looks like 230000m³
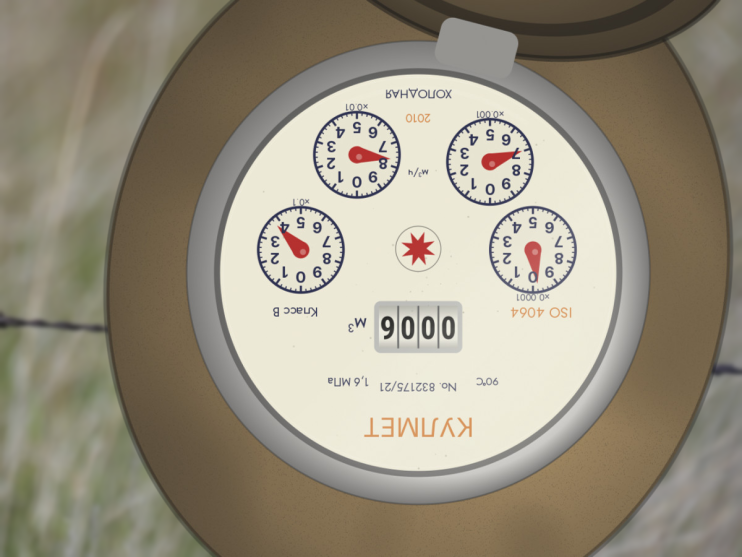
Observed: 6.3769m³
